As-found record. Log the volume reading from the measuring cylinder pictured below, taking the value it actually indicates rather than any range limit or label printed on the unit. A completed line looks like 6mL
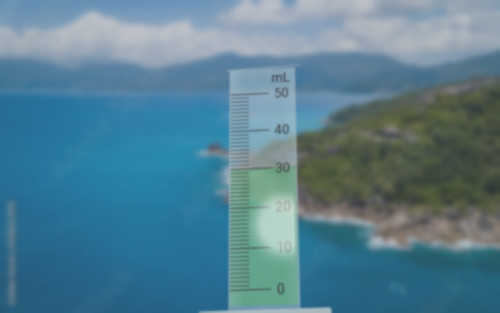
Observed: 30mL
